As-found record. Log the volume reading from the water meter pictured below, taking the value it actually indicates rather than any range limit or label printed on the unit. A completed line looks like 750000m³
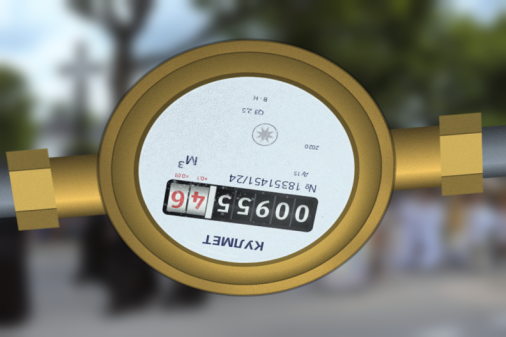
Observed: 955.46m³
